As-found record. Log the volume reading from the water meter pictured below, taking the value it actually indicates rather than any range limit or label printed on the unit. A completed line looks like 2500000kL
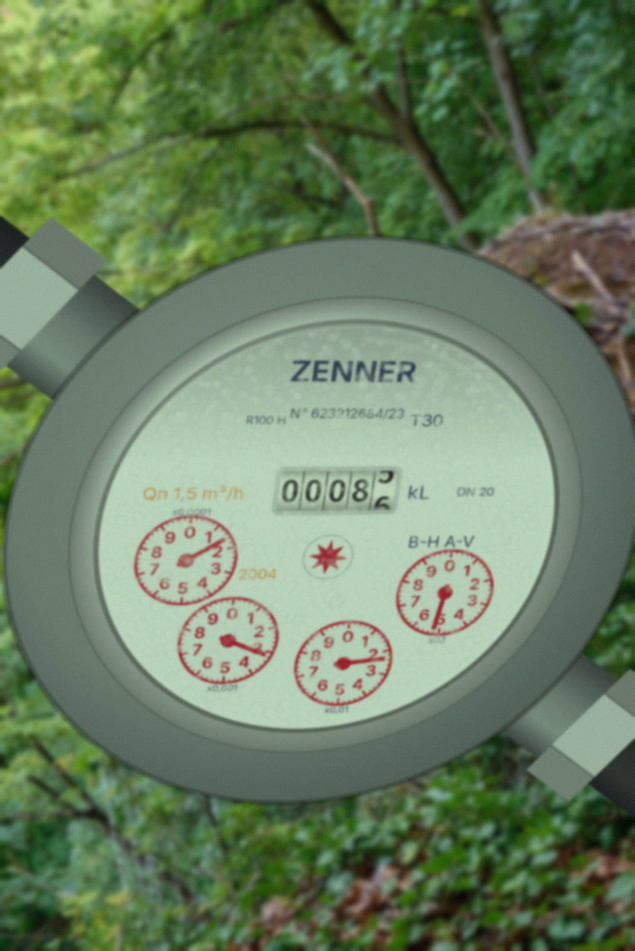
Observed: 85.5231kL
